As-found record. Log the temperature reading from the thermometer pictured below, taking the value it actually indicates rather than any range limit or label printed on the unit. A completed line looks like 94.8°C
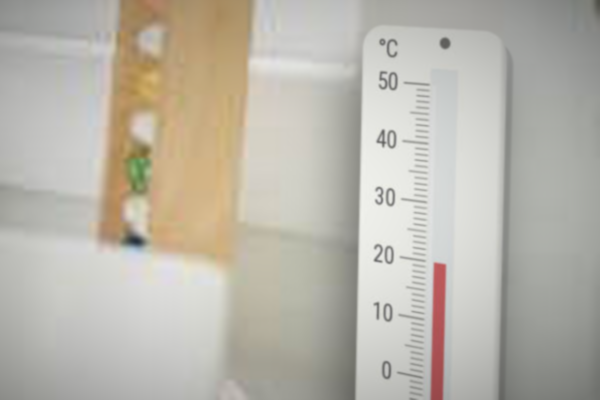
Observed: 20°C
